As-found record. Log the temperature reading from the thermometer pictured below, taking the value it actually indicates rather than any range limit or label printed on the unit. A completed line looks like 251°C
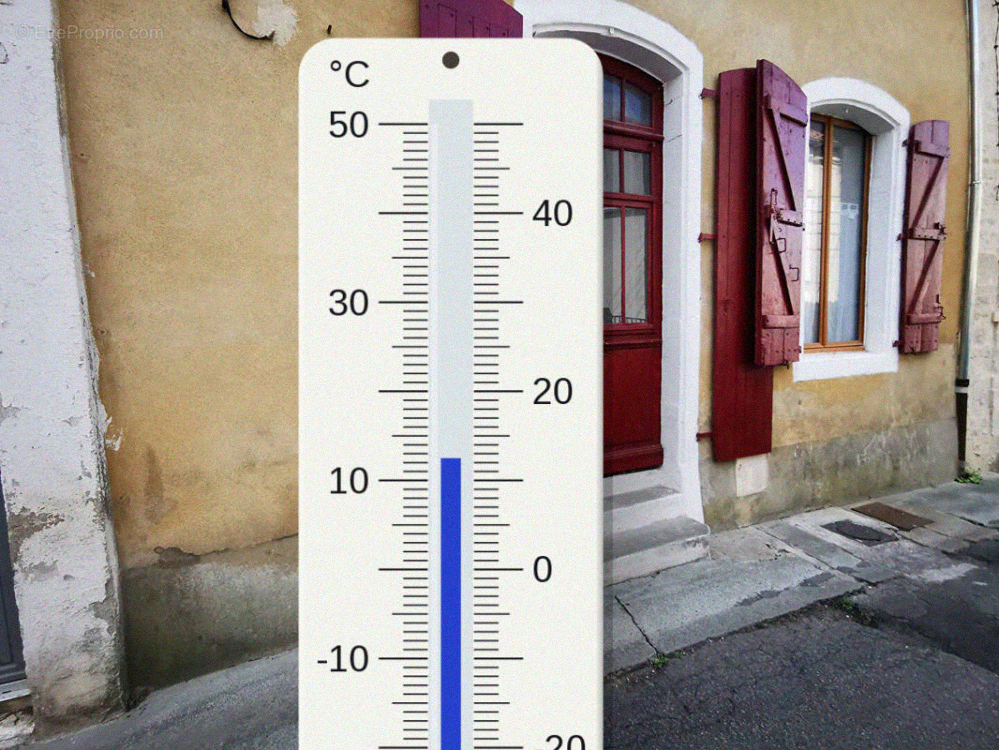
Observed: 12.5°C
